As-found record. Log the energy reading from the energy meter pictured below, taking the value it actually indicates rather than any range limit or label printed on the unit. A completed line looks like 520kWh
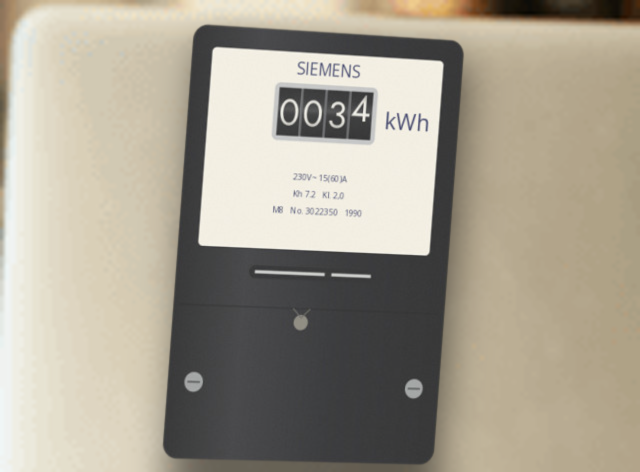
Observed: 34kWh
